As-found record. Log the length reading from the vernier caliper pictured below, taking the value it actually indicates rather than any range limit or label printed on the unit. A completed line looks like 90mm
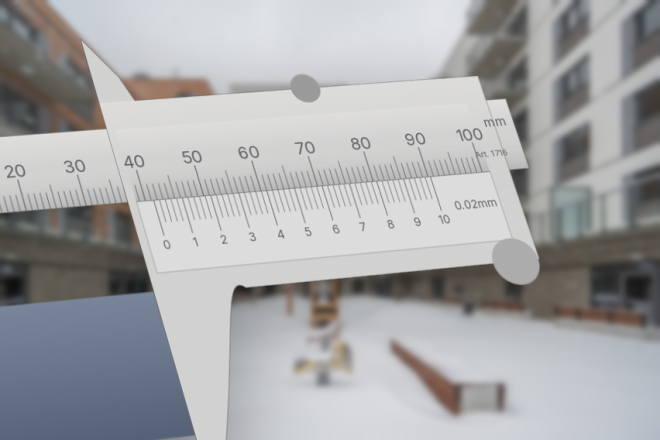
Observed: 41.4mm
